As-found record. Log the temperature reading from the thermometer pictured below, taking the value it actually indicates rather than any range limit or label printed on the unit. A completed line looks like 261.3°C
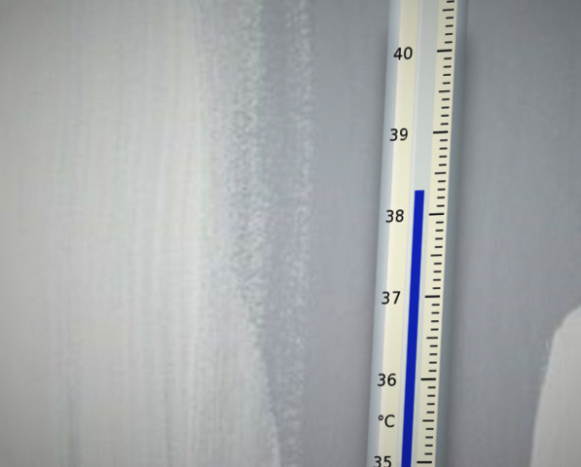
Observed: 38.3°C
